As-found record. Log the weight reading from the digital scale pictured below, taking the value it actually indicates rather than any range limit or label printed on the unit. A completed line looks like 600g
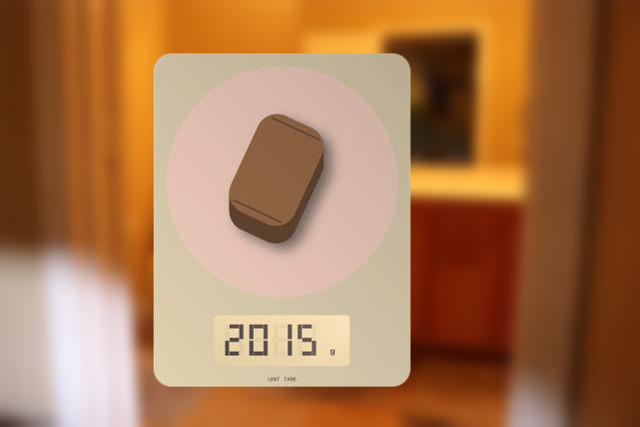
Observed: 2015g
